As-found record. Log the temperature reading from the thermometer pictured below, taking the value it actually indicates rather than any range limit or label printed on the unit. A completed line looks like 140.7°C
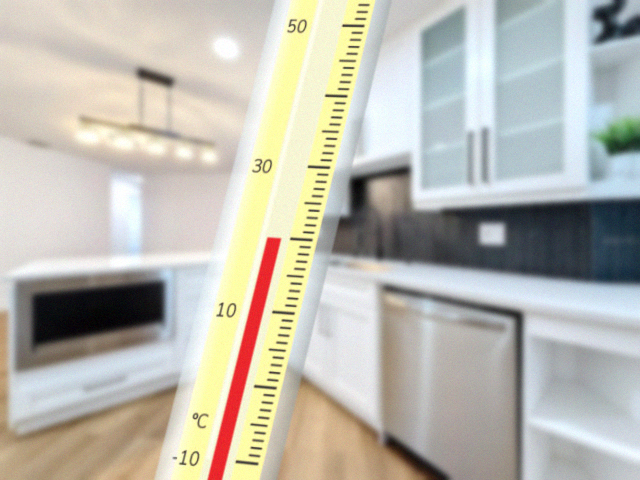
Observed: 20°C
